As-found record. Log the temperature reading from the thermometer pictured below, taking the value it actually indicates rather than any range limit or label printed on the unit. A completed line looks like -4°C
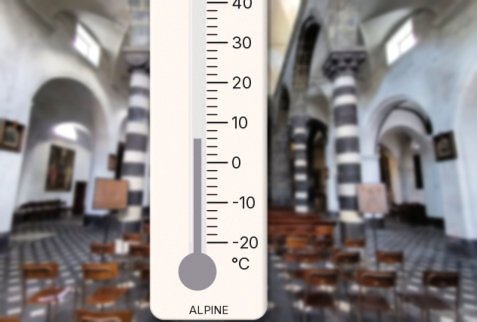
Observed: 6°C
